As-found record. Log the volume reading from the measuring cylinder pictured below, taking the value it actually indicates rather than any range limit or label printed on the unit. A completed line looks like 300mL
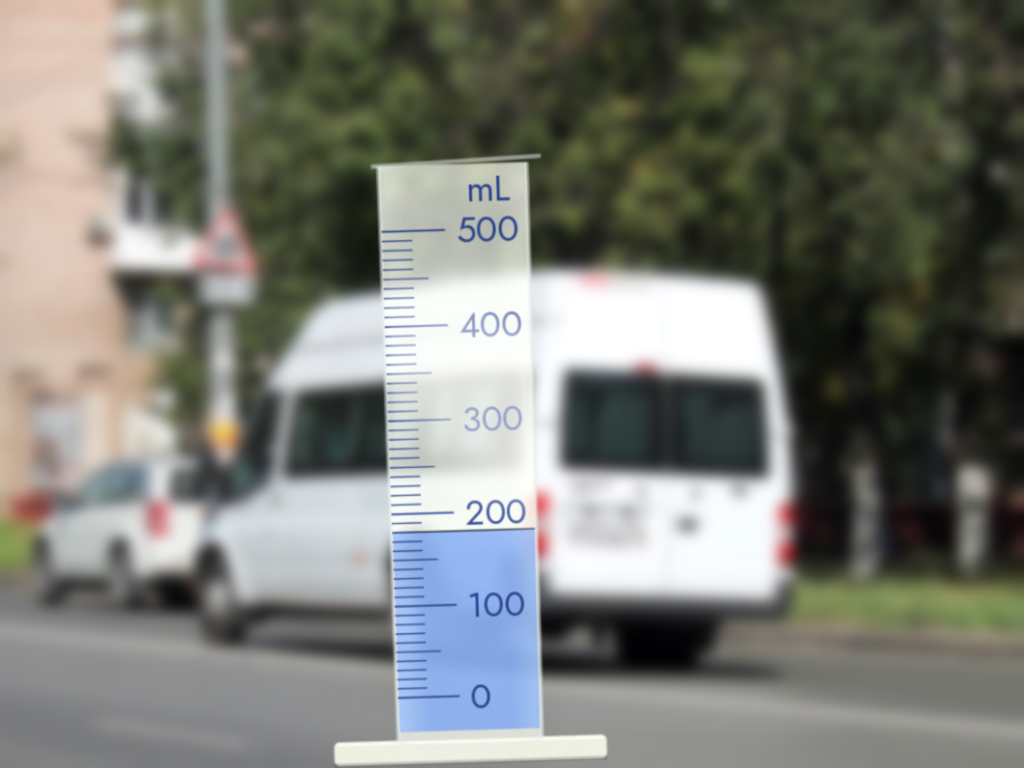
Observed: 180mL
